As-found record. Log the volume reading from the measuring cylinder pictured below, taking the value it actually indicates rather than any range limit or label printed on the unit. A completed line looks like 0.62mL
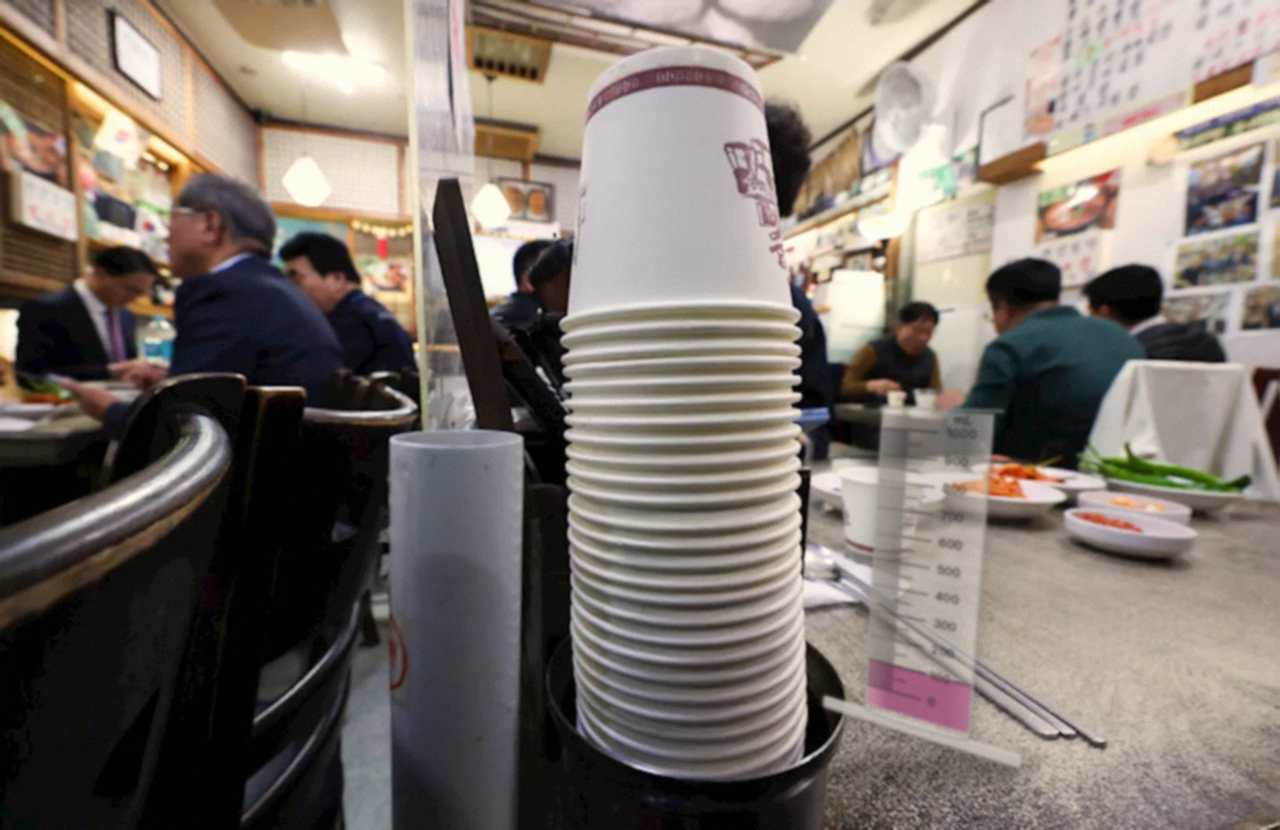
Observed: 100mL
